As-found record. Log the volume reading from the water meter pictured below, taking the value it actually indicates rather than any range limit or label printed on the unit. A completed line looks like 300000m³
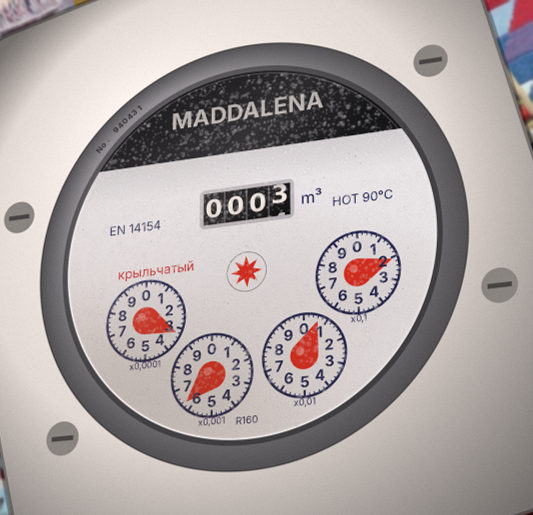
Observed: 3.2063m³
